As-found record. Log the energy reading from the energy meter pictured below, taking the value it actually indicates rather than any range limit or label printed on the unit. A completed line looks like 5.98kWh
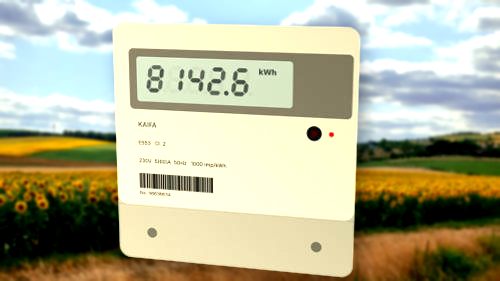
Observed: 8142.6kWh
